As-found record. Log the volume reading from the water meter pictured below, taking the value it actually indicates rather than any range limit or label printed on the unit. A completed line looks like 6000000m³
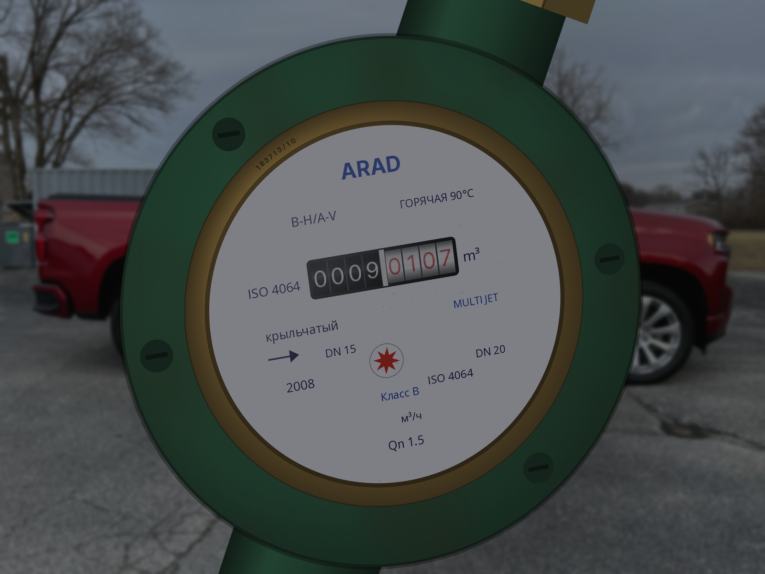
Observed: 9.0107m³
